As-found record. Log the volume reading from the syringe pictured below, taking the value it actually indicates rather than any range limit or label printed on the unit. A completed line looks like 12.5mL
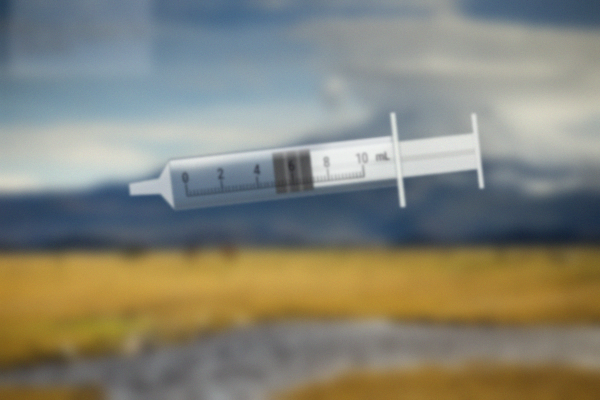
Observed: 5mL
